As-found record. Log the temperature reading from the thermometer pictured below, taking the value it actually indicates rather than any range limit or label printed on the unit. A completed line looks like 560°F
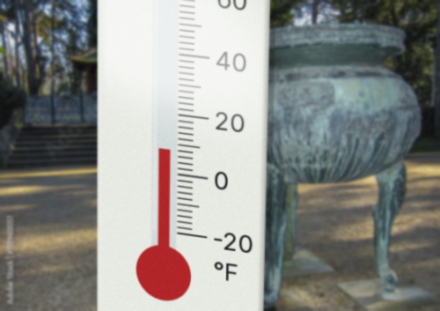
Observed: 8°F
